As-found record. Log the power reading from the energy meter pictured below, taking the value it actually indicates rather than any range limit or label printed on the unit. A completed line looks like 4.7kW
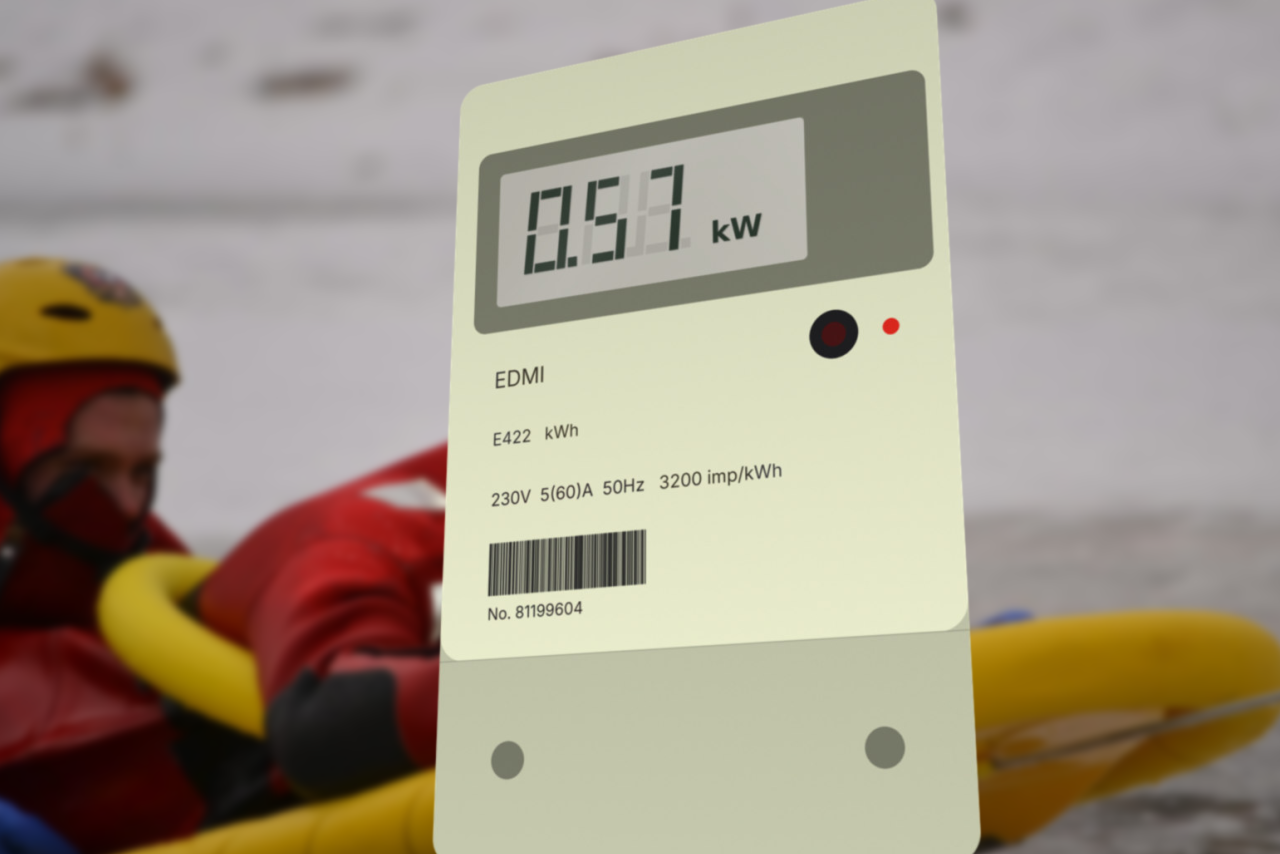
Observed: 0.57kW
